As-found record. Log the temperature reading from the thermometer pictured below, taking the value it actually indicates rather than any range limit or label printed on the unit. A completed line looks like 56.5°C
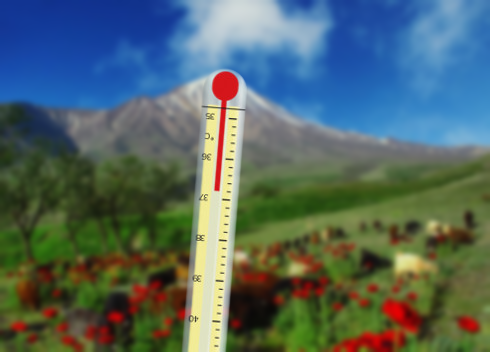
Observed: 36.8°C
